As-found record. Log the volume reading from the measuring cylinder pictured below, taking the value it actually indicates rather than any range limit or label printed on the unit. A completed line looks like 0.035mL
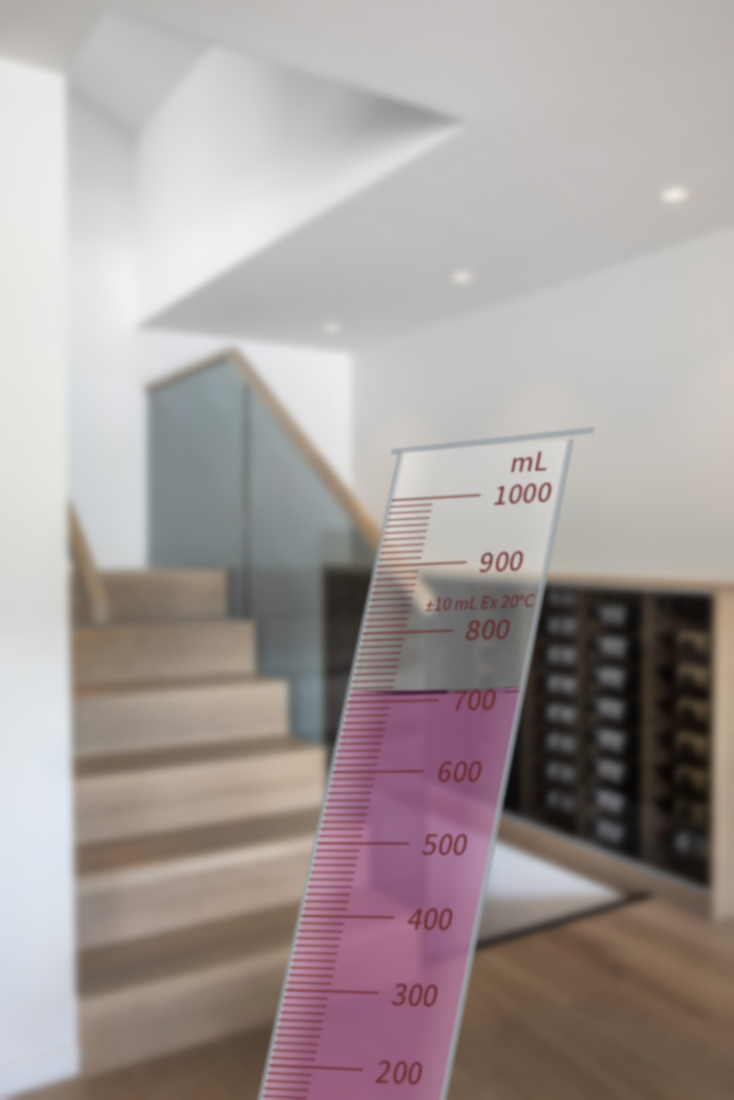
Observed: 710mL
